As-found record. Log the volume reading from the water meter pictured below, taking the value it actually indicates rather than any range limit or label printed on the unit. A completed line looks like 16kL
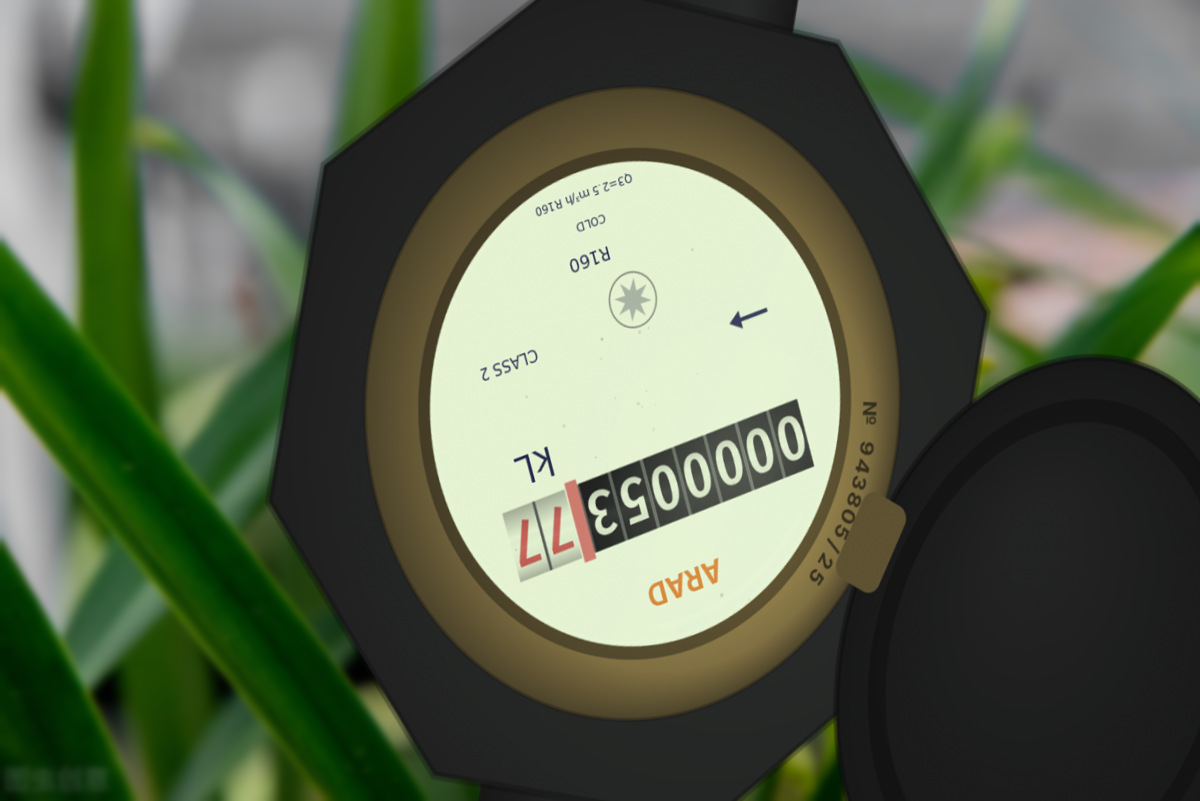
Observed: 53.77kL
